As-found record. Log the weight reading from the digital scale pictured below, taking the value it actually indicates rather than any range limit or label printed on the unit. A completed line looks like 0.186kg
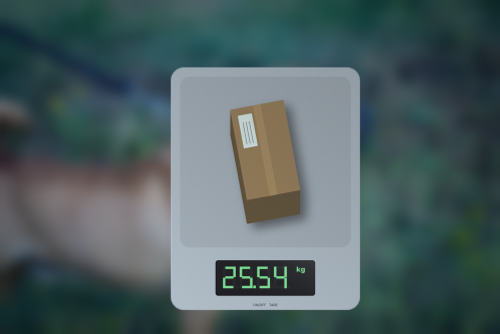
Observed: 25.54kg
